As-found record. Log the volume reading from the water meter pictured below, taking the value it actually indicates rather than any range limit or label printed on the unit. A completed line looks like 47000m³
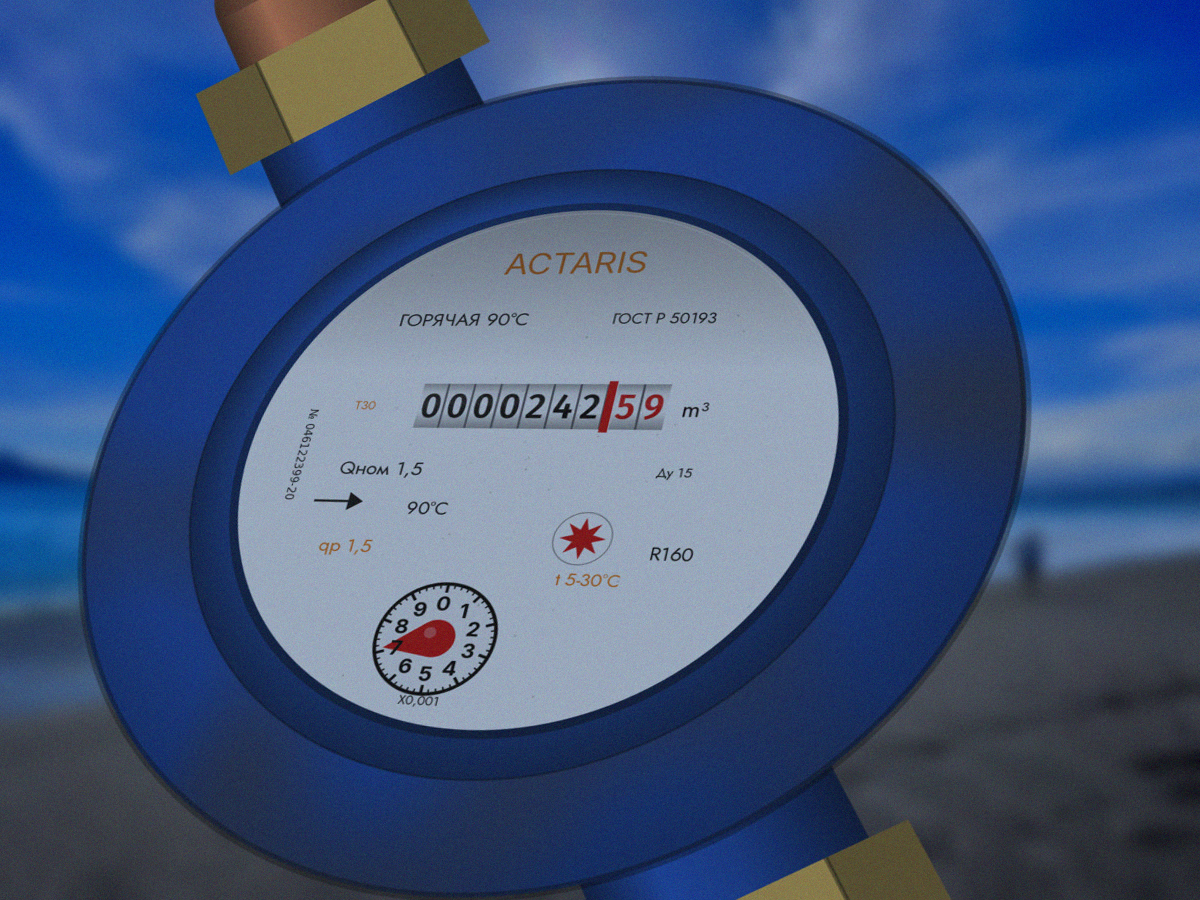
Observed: 242.597m³
